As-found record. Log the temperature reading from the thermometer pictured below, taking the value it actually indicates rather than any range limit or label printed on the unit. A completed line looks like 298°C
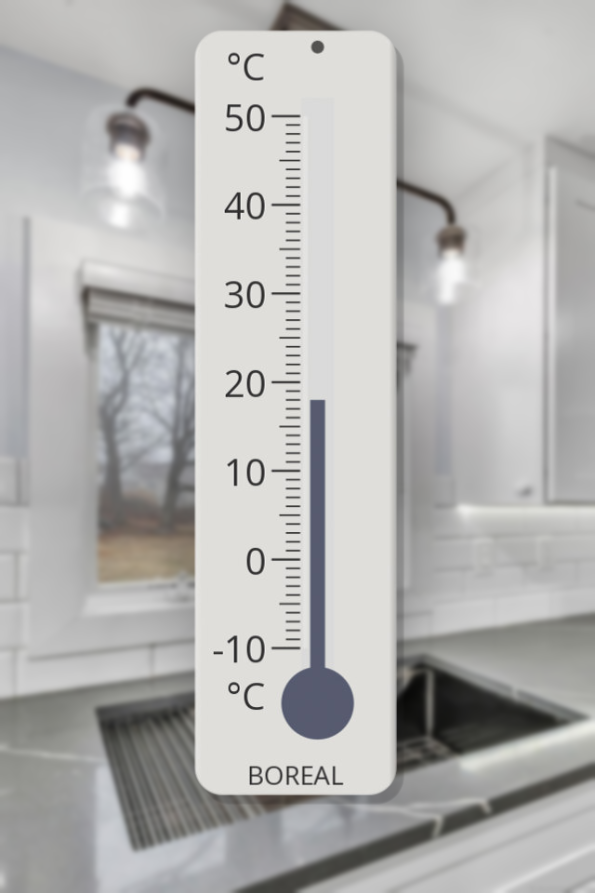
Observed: 18°C
